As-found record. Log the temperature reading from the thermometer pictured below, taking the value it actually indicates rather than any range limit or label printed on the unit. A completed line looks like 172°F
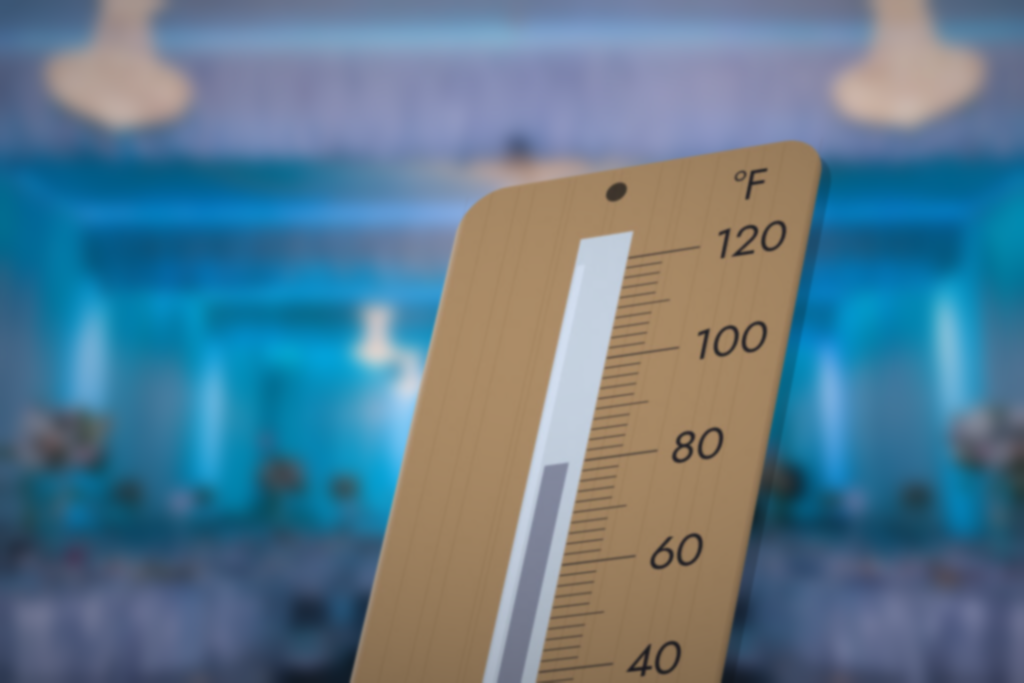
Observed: 80°F
